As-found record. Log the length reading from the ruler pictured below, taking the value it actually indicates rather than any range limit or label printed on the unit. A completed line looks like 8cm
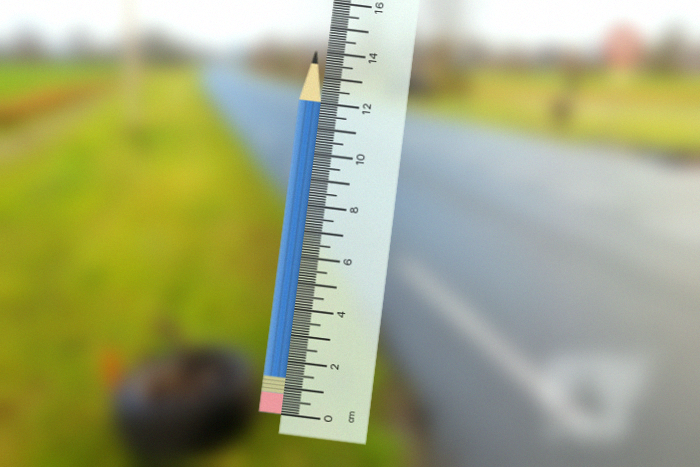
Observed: 14cm
